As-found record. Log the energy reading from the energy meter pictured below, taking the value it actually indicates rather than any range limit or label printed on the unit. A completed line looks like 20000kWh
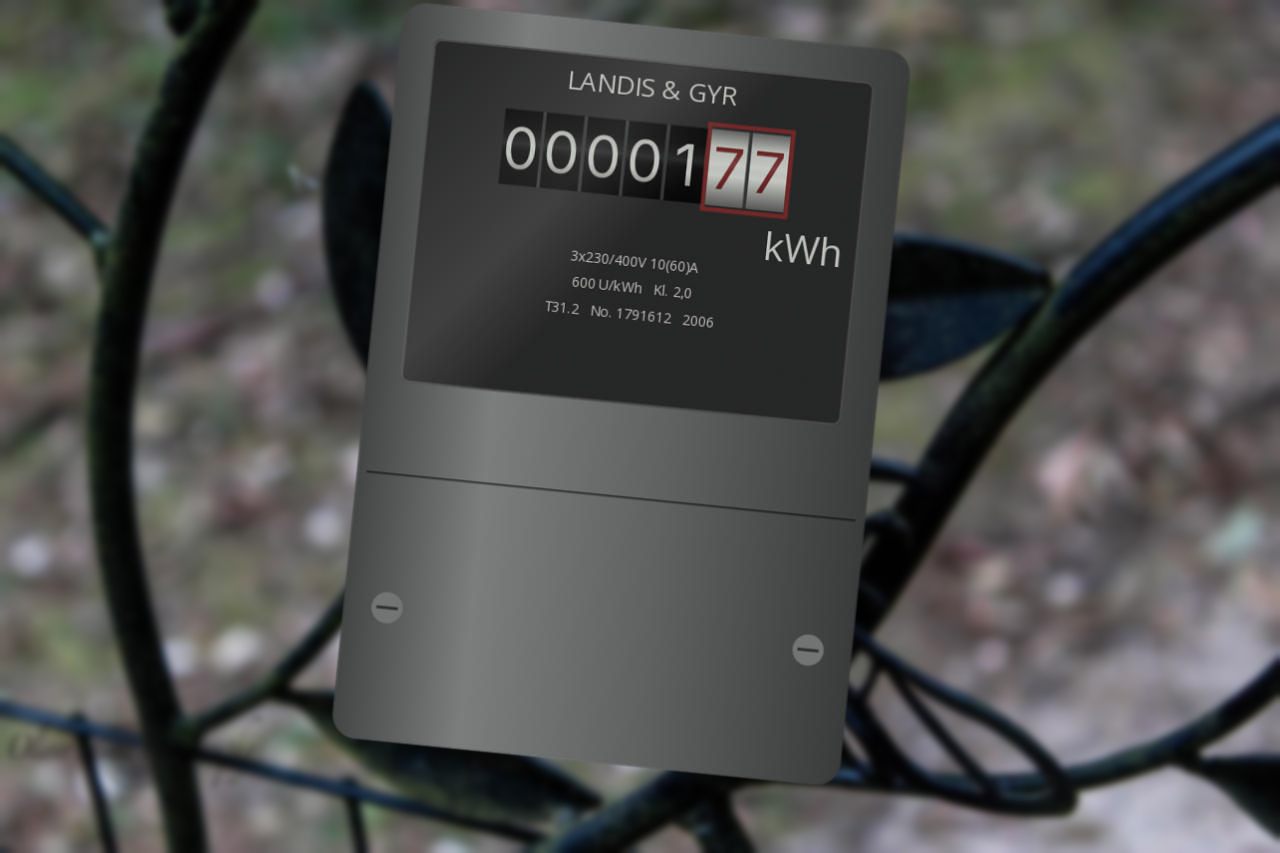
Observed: 1.77kWh
